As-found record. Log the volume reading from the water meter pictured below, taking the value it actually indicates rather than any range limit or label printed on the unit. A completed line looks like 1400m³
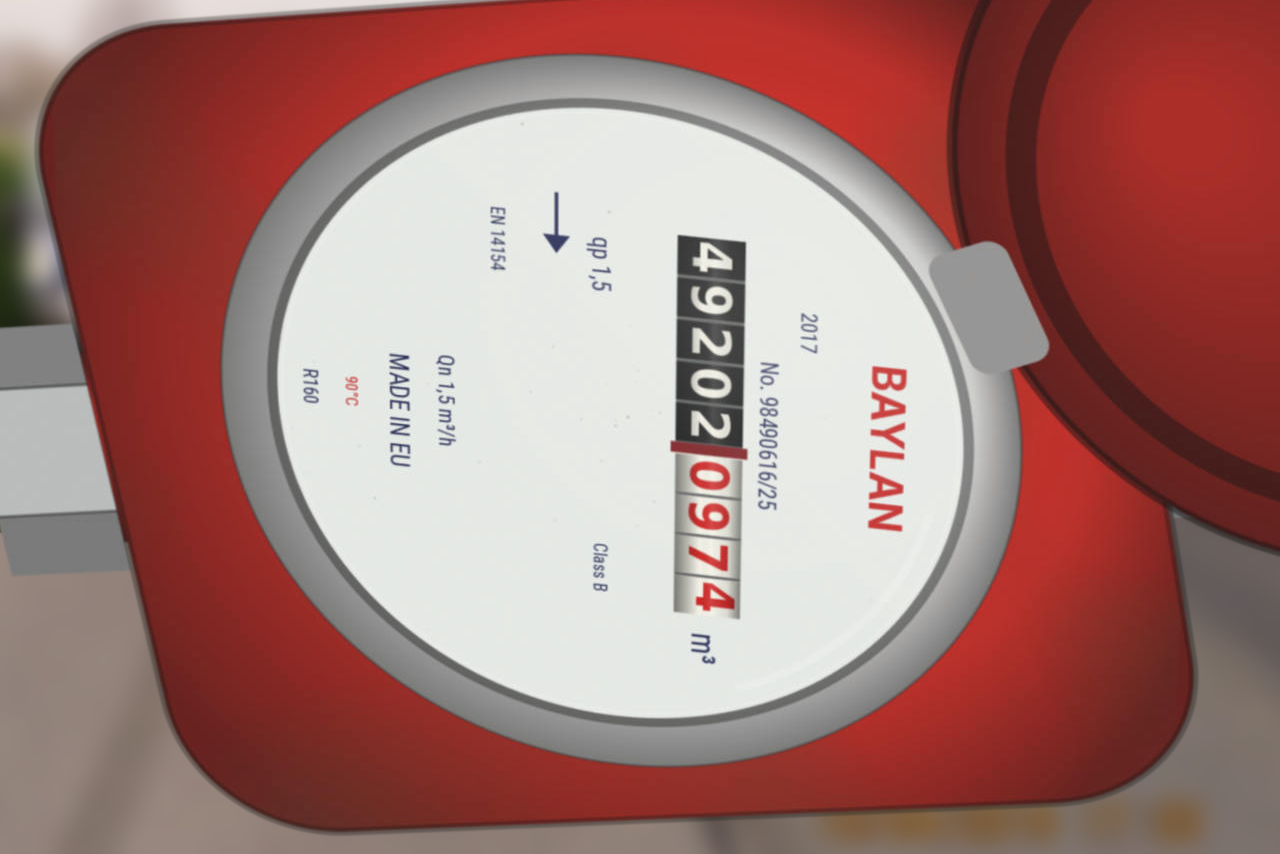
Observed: 49202.0974m³
